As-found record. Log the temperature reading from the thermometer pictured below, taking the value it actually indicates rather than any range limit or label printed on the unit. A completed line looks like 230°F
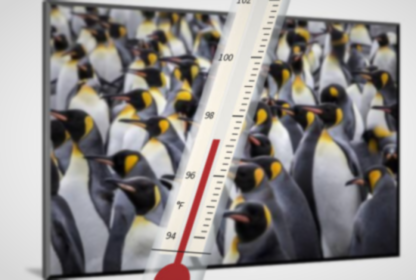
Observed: 97.2°F
